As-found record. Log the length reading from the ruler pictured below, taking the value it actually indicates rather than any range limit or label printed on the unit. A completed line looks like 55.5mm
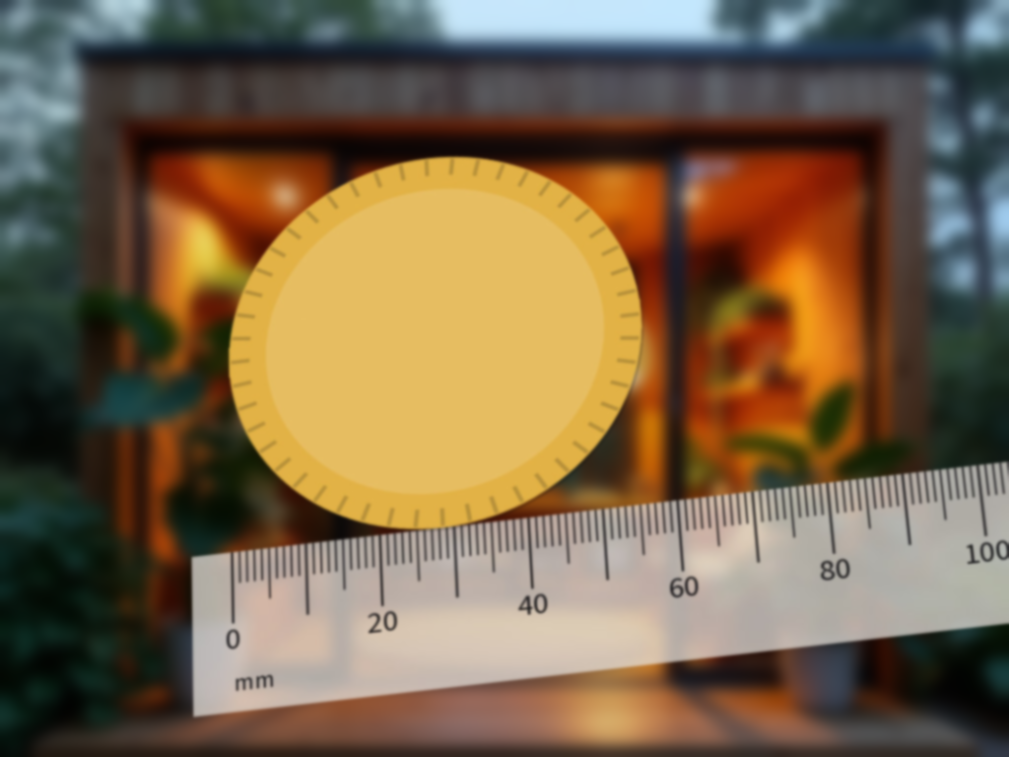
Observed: 57mm
